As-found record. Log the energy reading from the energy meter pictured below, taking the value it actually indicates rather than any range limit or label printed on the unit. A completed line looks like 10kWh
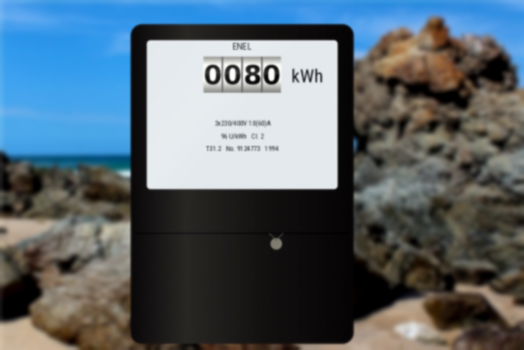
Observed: 80kWh
